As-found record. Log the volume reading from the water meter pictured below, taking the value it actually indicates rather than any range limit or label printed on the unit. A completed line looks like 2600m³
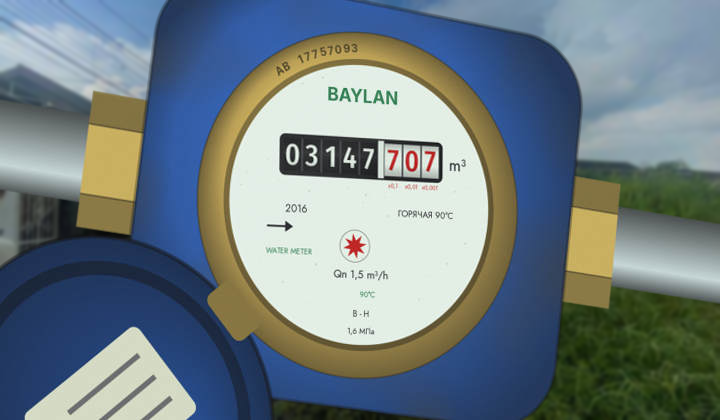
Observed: 3147.707m³
